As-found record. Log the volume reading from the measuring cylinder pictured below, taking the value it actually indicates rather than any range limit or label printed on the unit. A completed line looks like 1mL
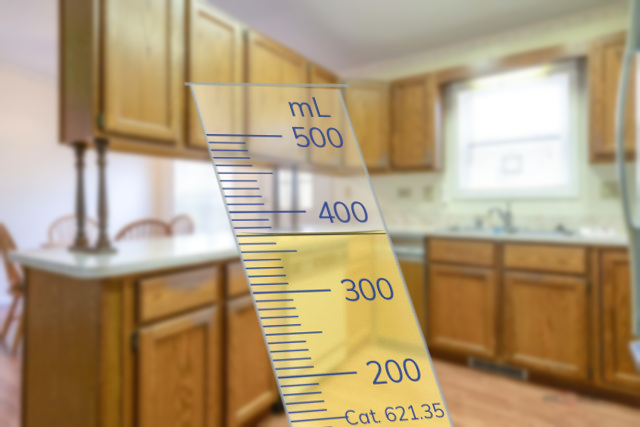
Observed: 370mL
